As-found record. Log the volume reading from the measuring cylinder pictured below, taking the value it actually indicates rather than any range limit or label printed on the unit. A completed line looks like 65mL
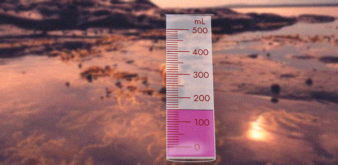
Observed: 150mL
